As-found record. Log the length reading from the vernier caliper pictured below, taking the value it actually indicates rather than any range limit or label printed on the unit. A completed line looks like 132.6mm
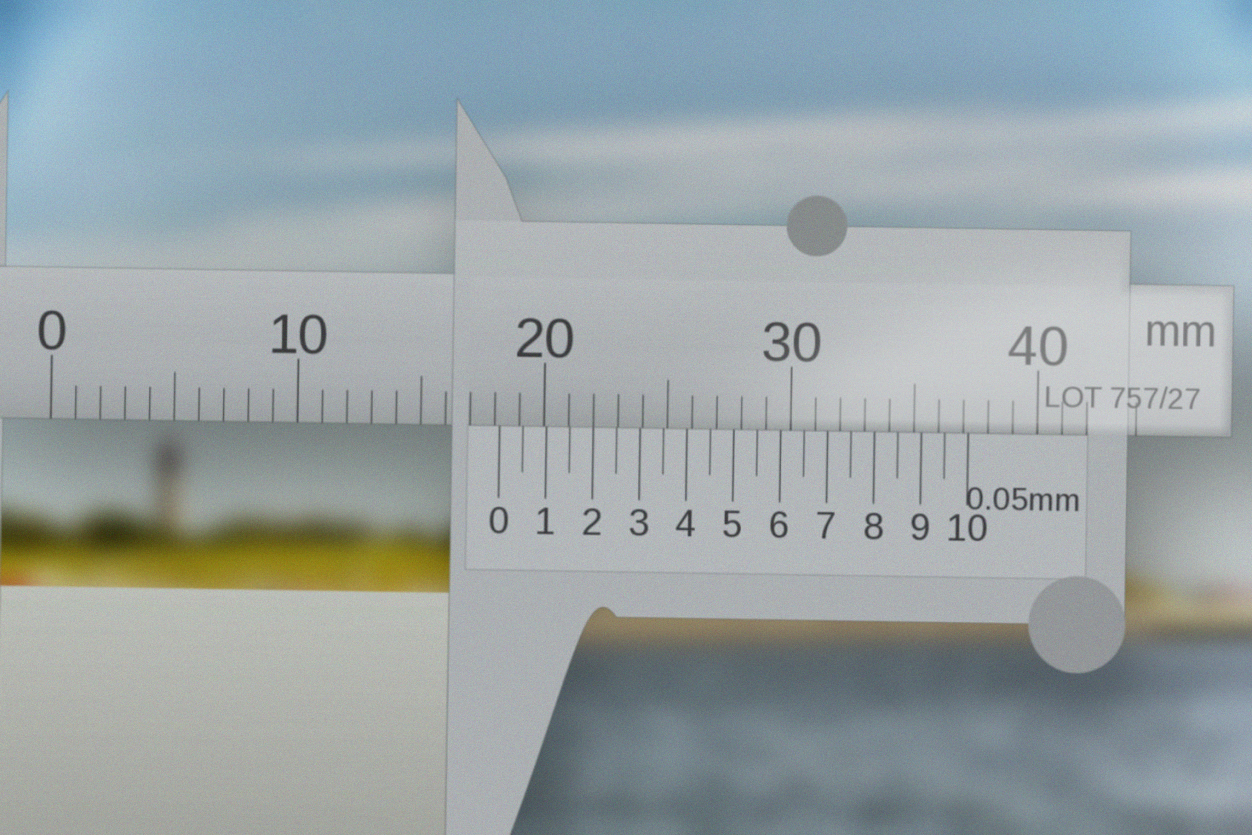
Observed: 18.2mm
